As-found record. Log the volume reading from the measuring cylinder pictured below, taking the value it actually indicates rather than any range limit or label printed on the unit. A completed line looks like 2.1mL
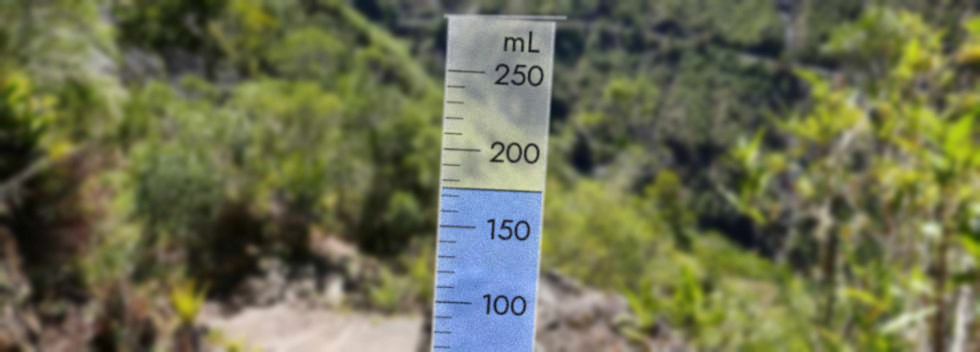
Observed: 175mL
